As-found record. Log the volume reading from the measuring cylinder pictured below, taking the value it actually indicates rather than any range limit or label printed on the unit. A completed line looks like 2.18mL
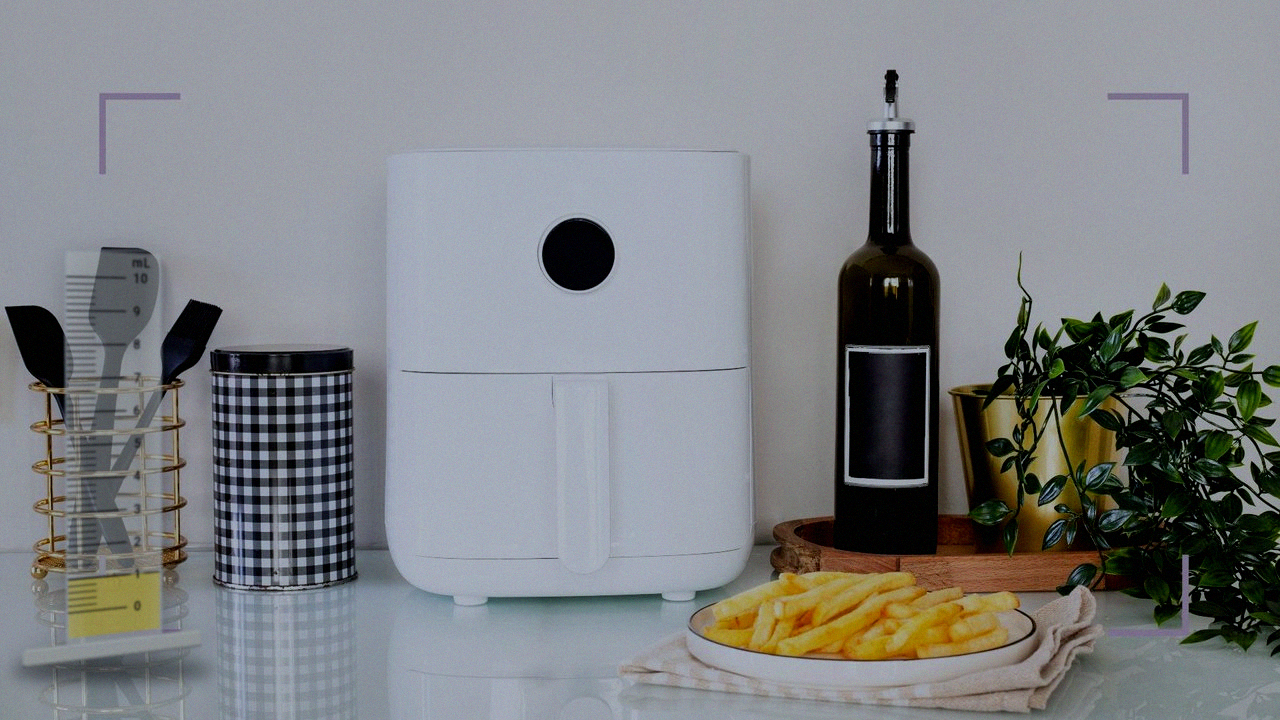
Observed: 1mL
